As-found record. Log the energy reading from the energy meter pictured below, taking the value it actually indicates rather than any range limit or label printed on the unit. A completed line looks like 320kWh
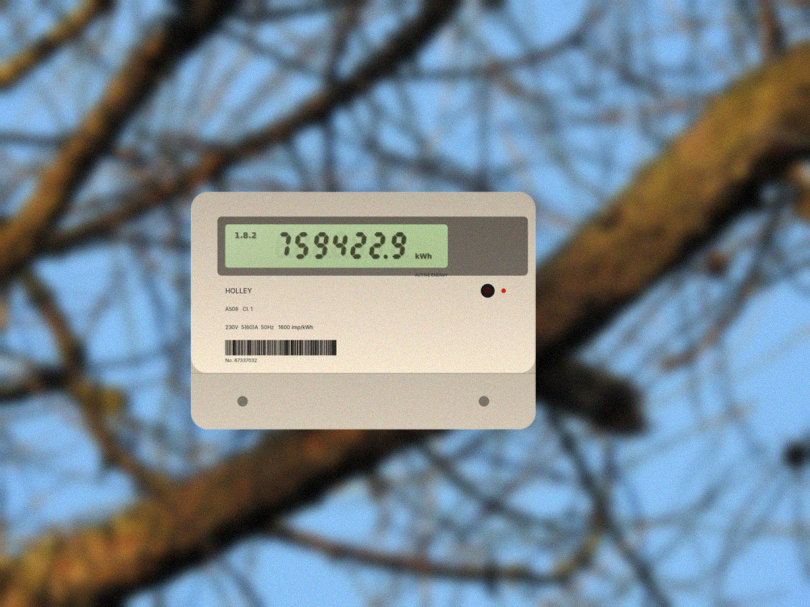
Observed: 759422.9kWh
